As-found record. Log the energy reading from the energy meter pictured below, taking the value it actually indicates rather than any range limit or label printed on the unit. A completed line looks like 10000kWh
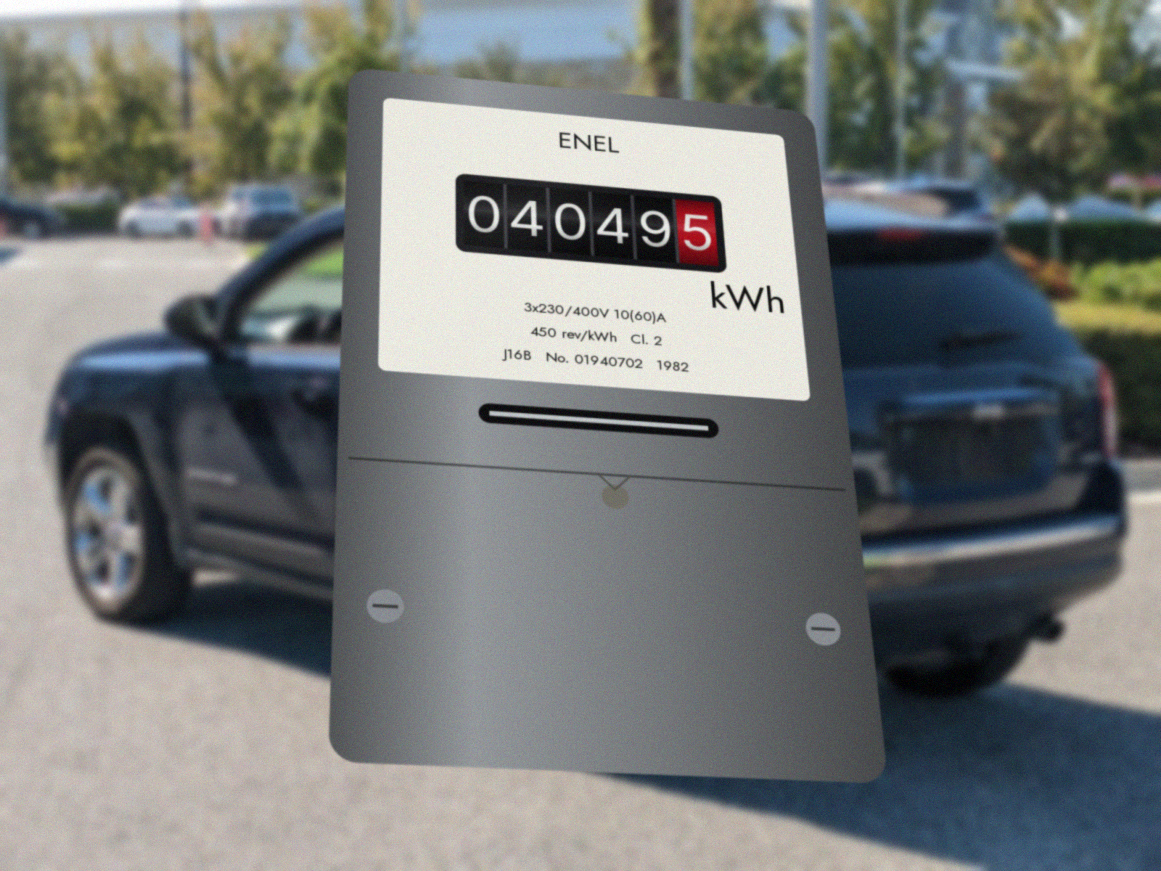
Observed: 4049.5kWh
